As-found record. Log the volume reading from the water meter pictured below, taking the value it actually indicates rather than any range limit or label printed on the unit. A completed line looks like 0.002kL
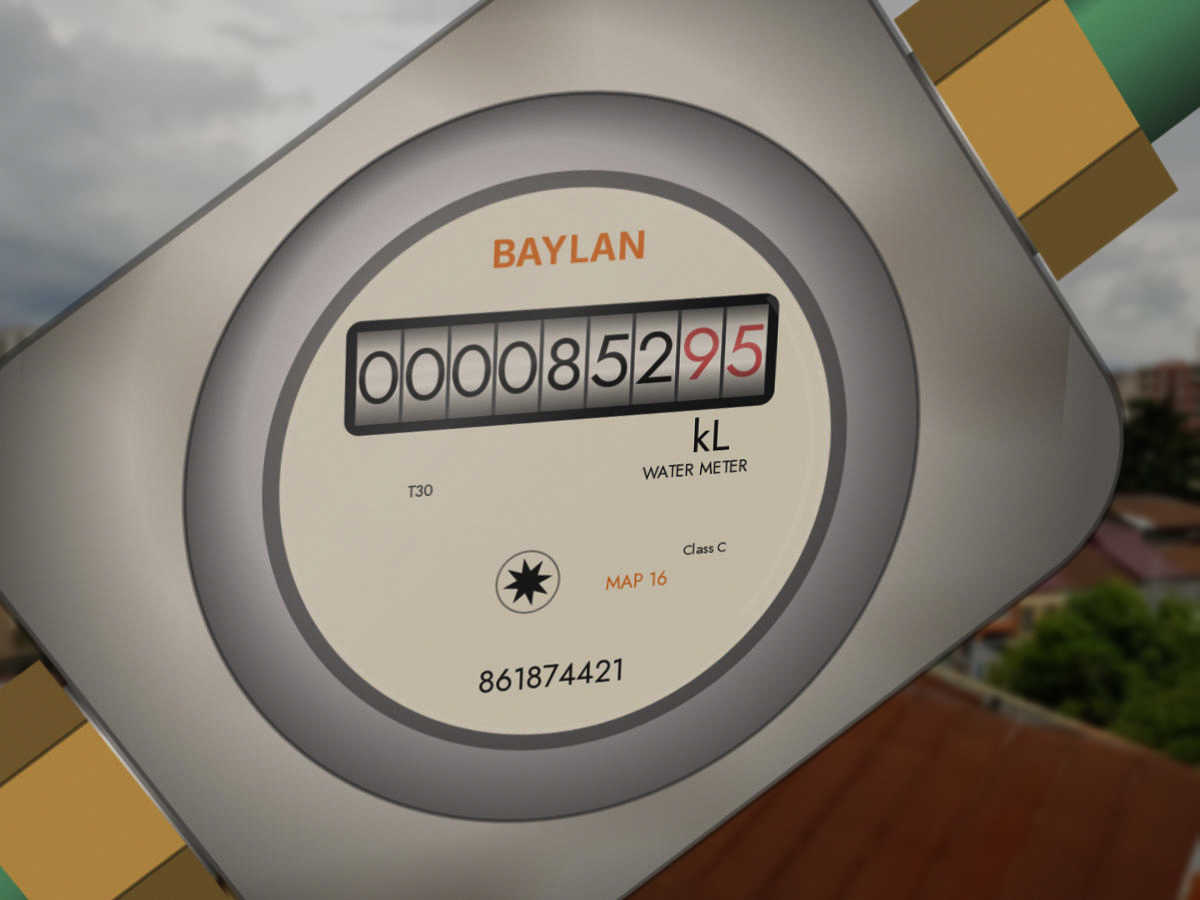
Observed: 852.95kL
